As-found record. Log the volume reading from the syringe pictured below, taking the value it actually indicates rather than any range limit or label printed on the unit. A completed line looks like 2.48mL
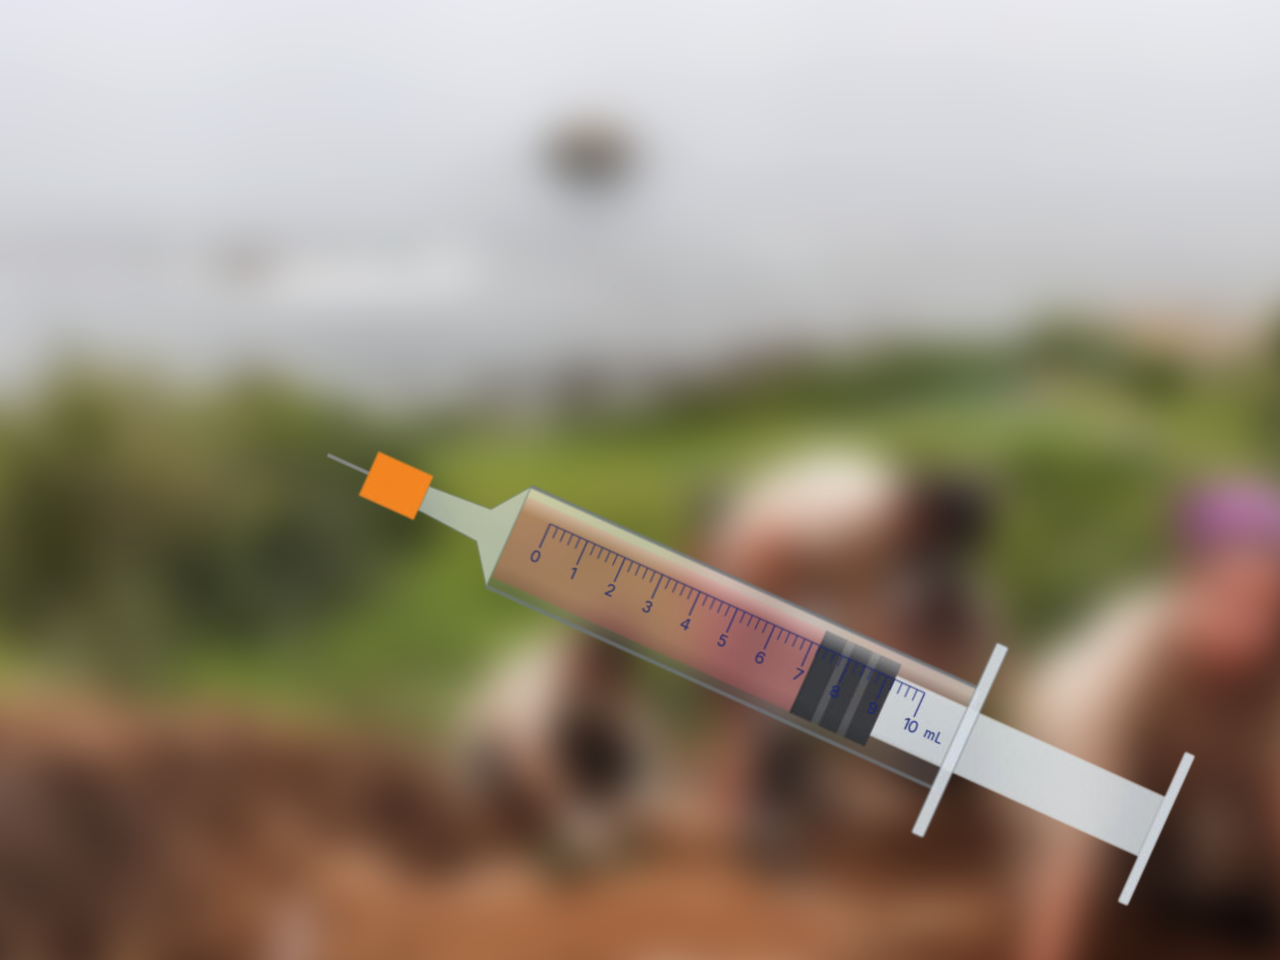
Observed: 7.2mL
